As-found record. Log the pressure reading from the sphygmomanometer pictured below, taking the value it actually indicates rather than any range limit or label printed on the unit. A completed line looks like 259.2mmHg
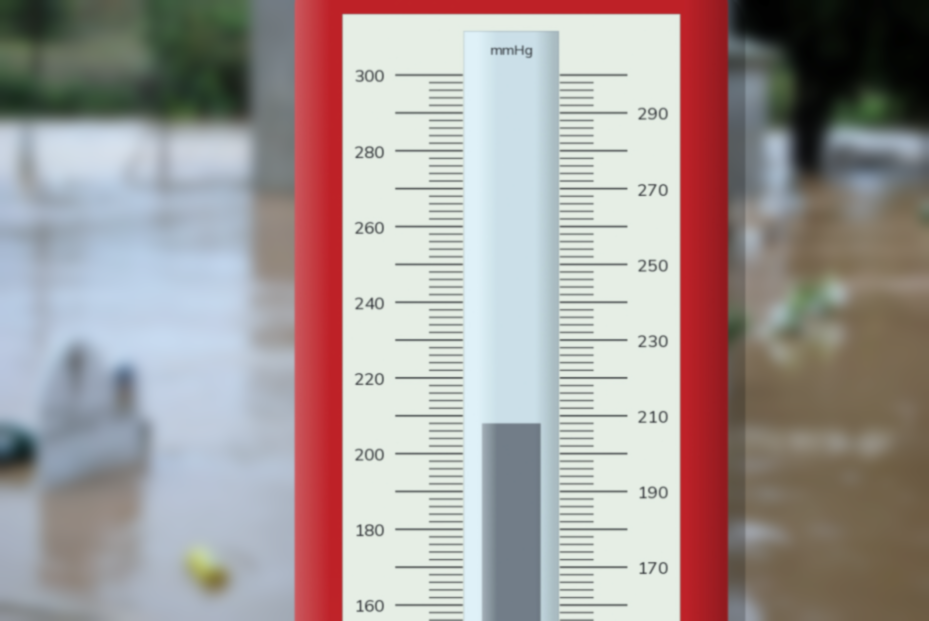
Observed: 208mmHg
